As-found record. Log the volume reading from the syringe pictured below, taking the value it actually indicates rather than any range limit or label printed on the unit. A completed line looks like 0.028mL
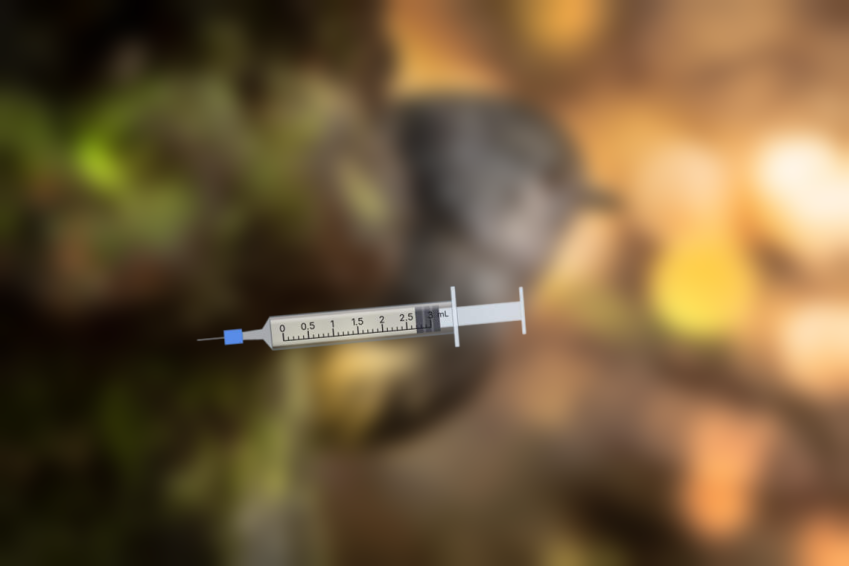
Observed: 2.7mL
